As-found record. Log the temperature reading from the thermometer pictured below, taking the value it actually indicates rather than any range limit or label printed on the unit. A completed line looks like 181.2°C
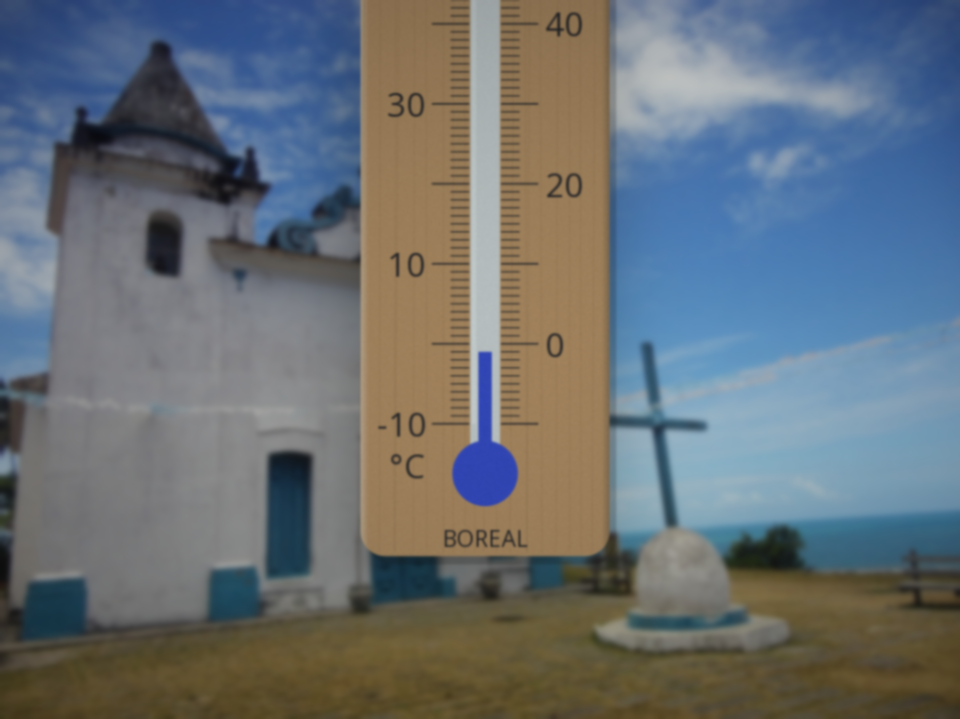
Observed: -1°C
